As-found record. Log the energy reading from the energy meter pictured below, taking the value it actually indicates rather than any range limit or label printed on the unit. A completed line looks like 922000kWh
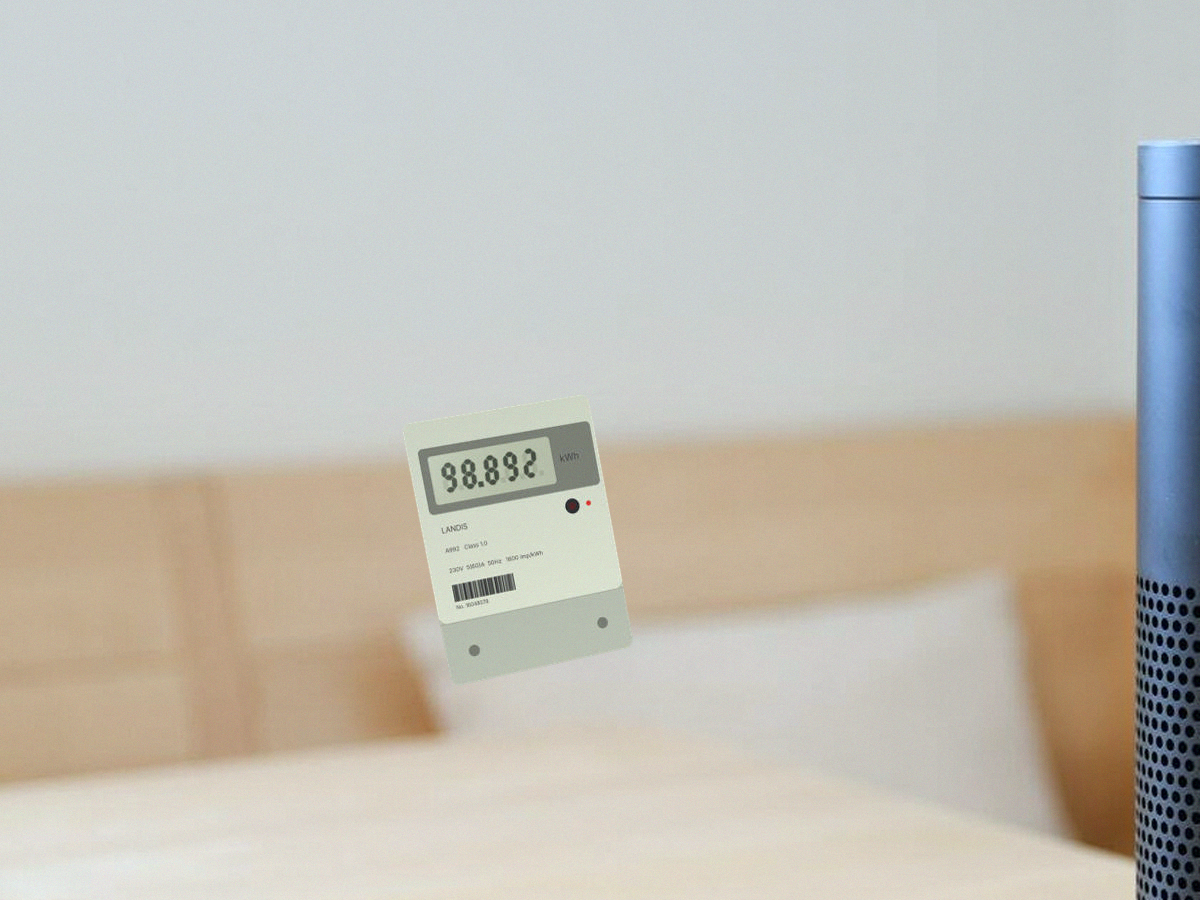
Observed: 98.892kWh
